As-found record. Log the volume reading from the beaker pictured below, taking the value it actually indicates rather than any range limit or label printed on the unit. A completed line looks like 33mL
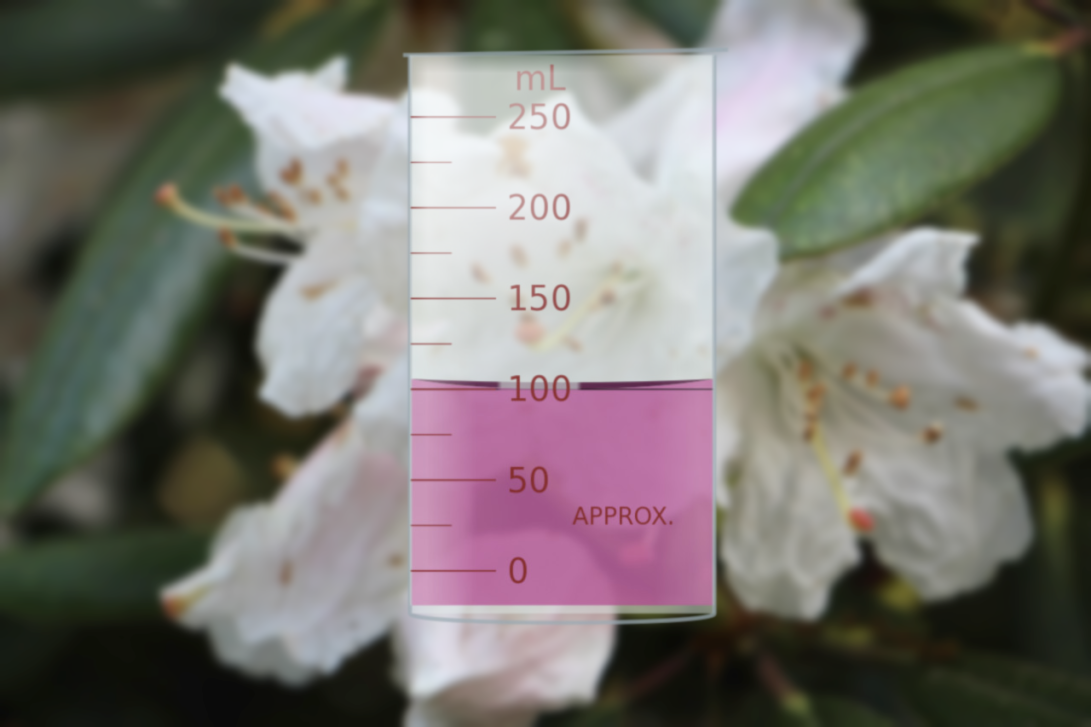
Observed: 100mL
